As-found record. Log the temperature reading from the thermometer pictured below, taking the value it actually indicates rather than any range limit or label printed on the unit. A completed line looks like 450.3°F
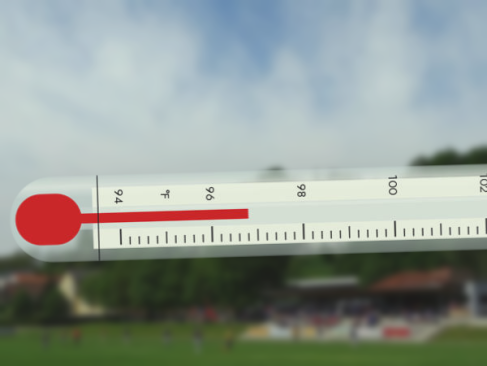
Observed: 96.8°F
